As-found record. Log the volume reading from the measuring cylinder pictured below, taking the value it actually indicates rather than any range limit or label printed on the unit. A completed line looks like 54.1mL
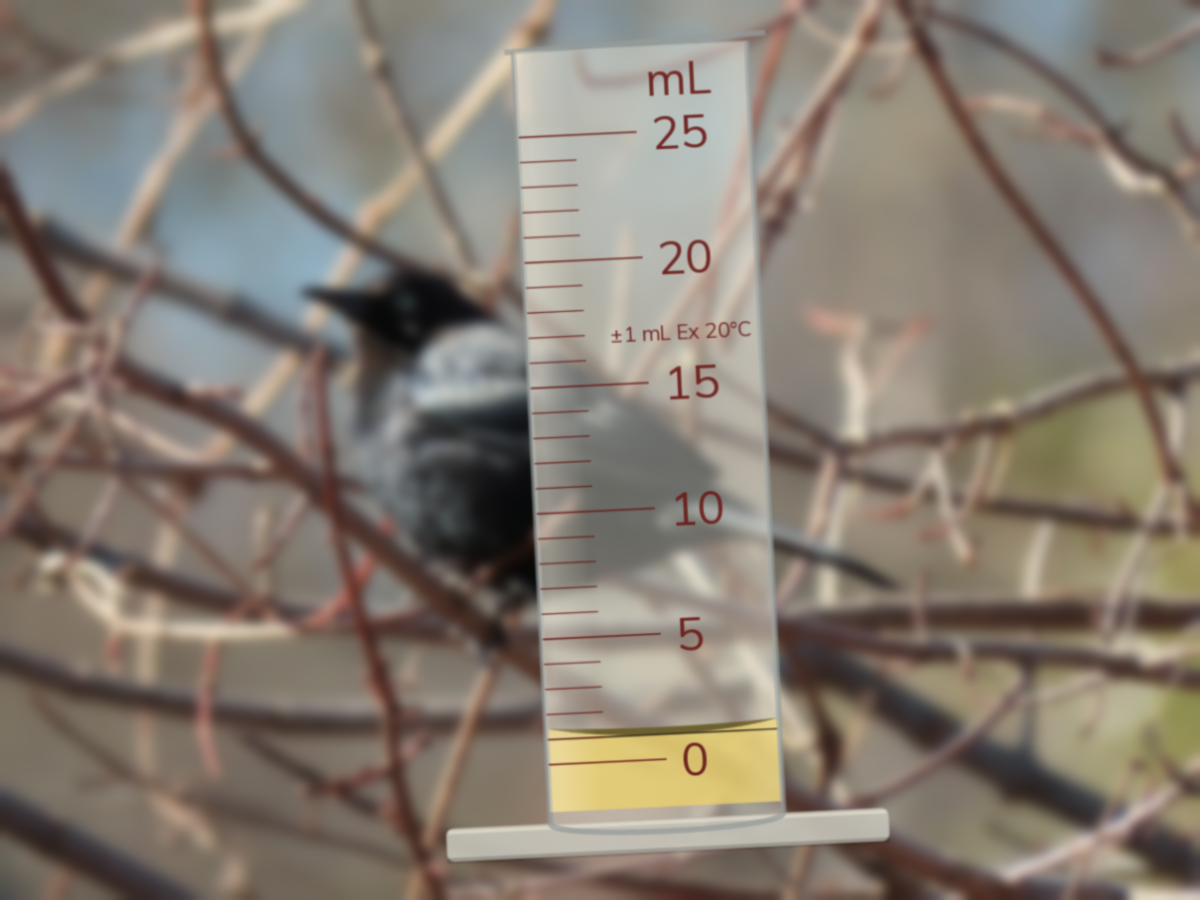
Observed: 1mL
